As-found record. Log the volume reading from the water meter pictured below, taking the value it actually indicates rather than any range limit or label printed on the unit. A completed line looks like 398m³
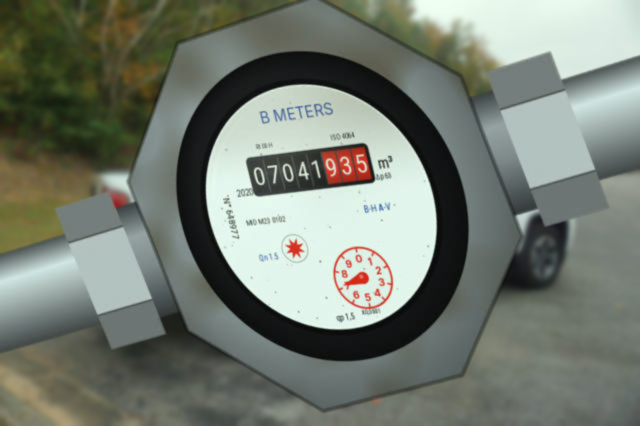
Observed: 7041.9357m³
